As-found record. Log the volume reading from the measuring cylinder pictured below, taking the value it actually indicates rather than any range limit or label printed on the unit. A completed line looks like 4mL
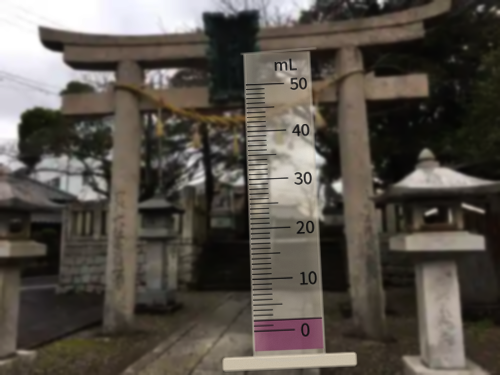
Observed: 2mL
